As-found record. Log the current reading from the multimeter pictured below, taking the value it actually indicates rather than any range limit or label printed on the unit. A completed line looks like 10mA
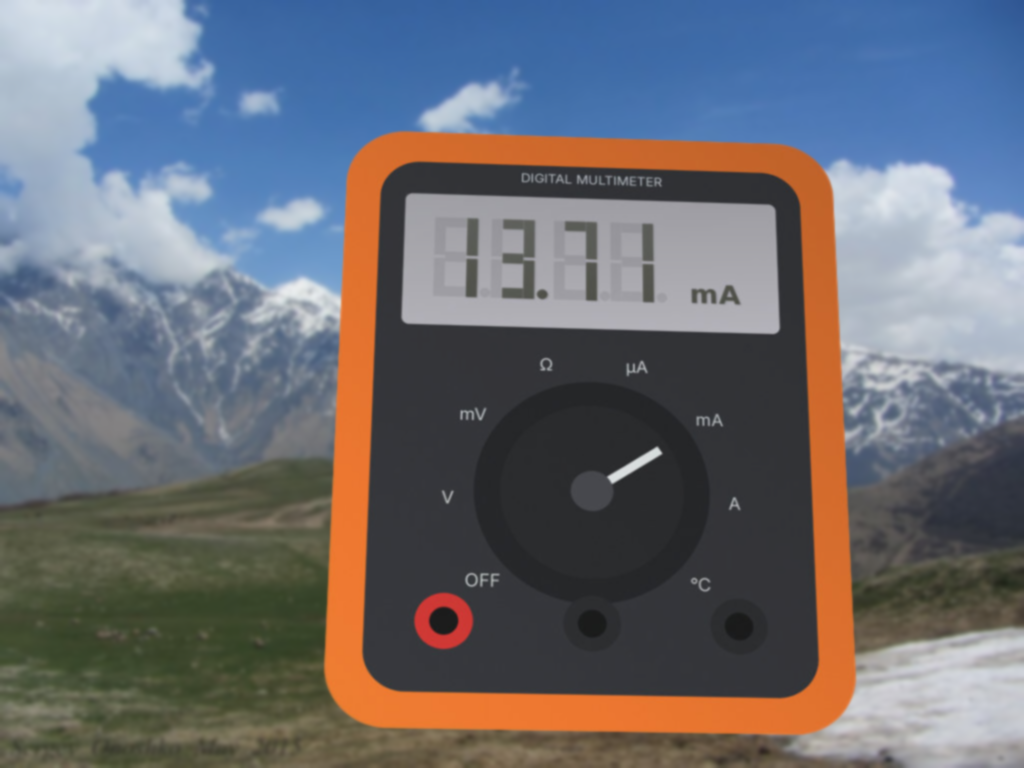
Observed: 13.71mA
